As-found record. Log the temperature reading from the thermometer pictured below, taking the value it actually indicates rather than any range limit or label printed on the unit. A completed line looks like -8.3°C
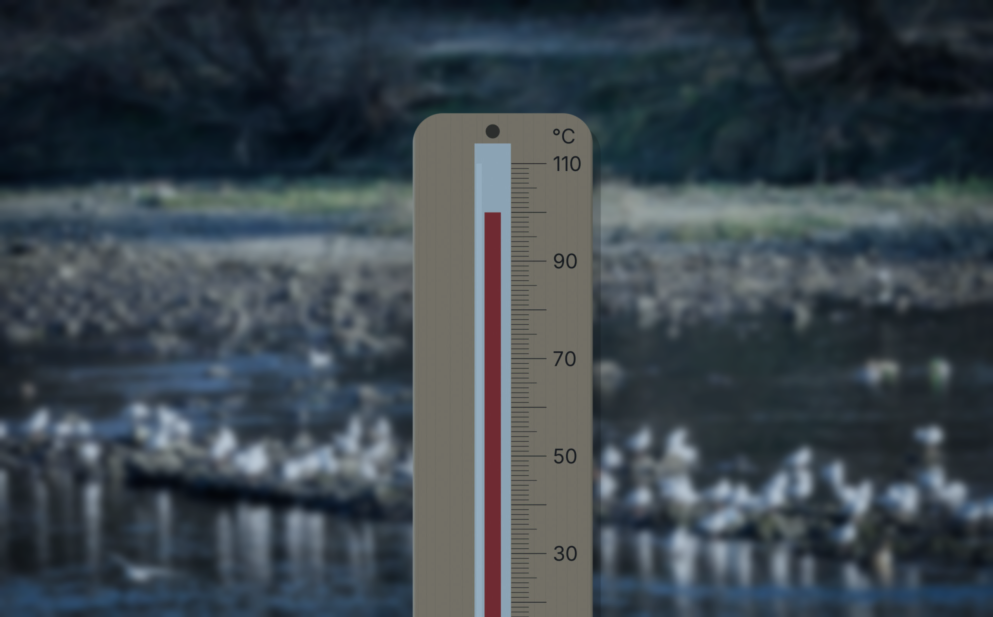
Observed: 100°C
